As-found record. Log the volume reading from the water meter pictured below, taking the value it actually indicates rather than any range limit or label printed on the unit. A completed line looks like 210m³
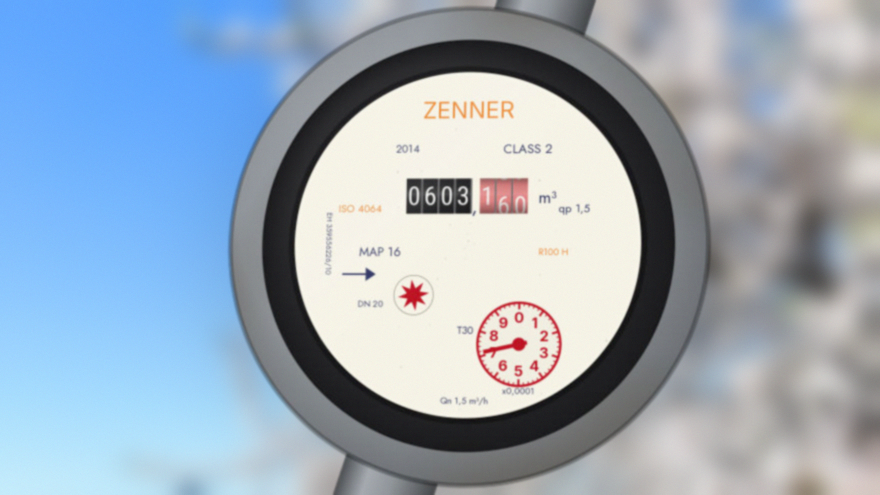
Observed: 603.1597m³
